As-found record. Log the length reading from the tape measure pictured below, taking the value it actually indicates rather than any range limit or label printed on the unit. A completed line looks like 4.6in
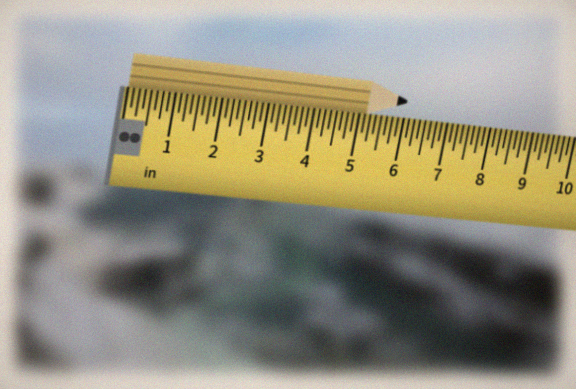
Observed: 6in
